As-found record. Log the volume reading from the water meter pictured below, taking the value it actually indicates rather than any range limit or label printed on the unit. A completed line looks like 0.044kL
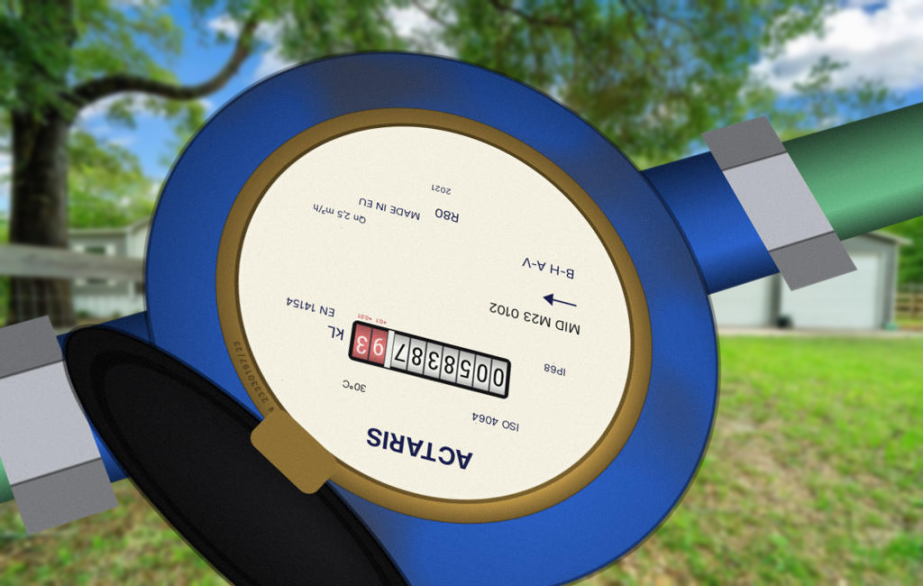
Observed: 58387.93kL
